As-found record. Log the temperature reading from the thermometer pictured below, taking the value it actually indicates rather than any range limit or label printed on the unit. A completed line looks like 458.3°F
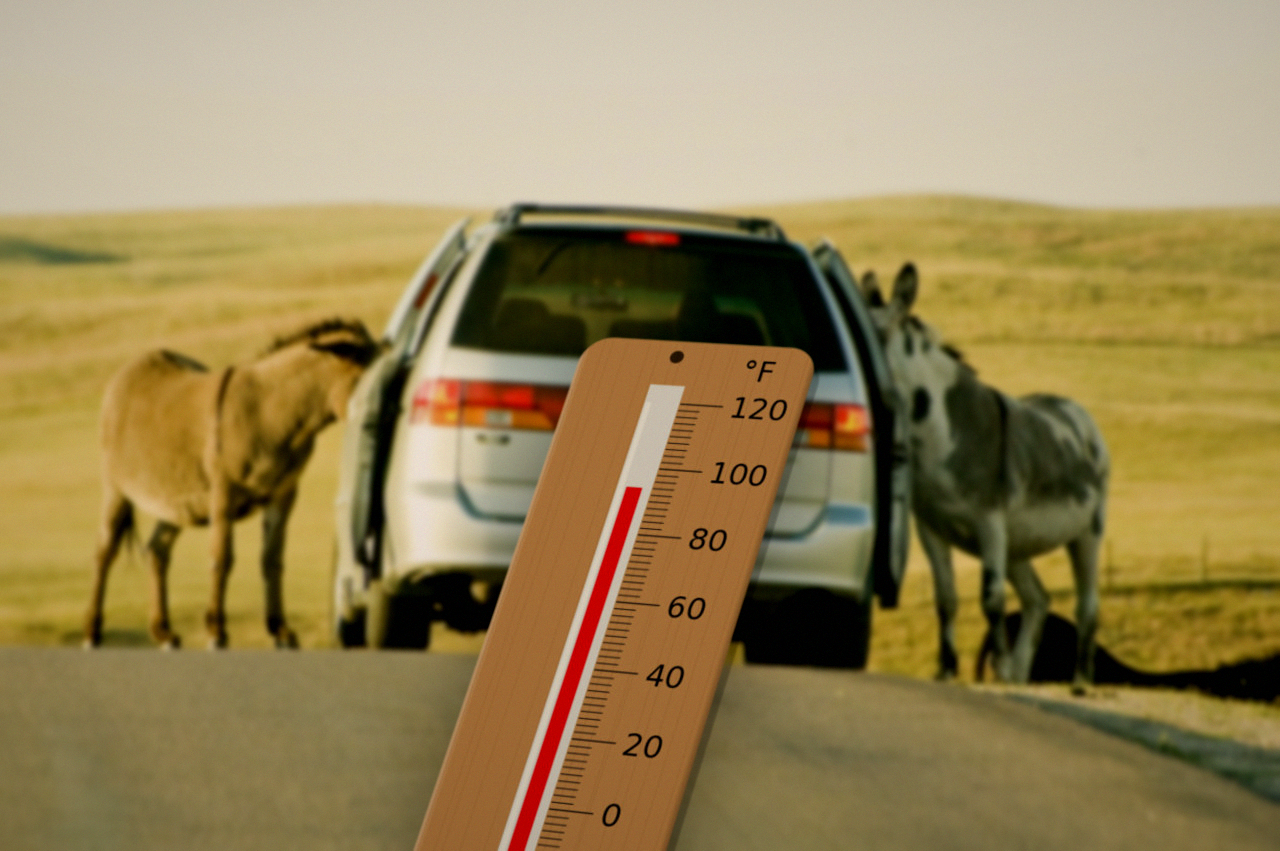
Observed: 94°F
